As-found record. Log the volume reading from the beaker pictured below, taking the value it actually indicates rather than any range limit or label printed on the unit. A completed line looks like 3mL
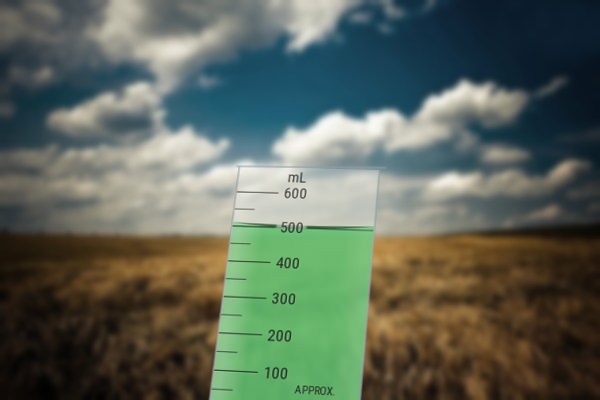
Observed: 500mL
